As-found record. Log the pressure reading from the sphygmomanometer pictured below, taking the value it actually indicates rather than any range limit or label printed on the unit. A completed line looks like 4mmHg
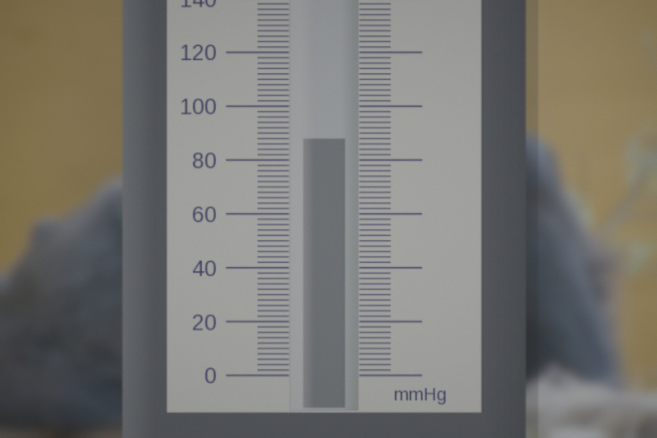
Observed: 88mmHg
